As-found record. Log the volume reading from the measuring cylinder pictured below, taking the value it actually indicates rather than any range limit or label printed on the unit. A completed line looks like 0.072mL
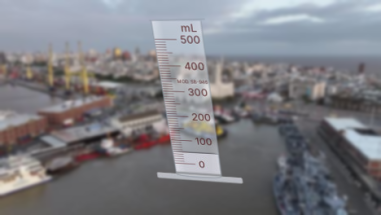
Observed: 50mL
